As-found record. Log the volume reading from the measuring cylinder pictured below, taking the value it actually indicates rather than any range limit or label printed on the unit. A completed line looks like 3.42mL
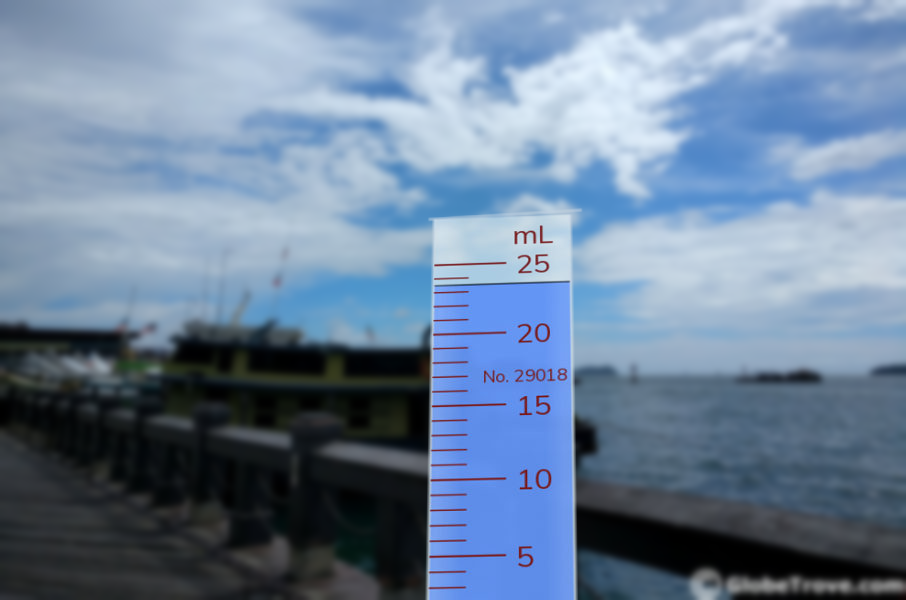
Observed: 23.5mL
